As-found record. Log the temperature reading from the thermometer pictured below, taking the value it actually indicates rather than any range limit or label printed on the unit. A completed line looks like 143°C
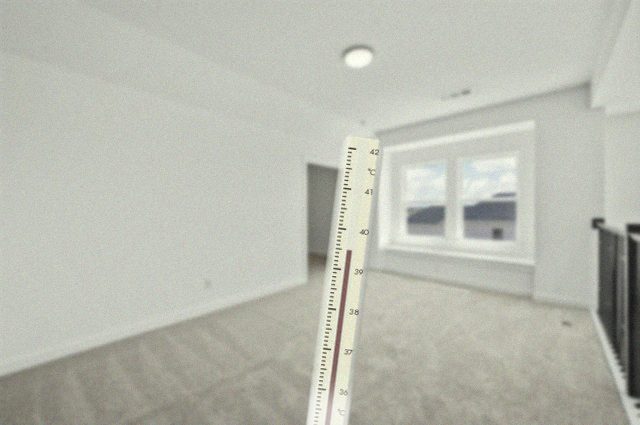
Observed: 39.5°C
